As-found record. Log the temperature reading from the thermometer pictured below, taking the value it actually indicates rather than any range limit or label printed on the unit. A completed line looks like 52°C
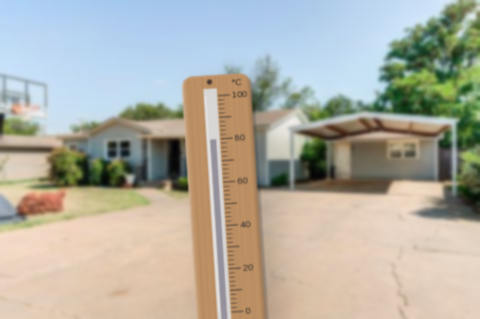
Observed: 80°C
